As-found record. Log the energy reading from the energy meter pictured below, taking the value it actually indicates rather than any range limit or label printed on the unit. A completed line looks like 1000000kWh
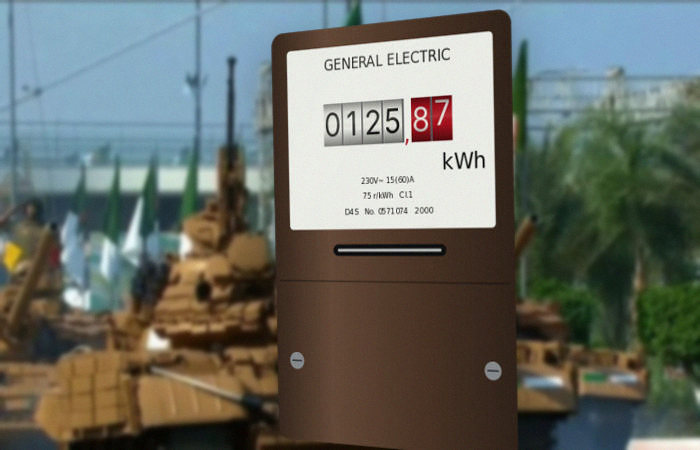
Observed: 125.87kWh
